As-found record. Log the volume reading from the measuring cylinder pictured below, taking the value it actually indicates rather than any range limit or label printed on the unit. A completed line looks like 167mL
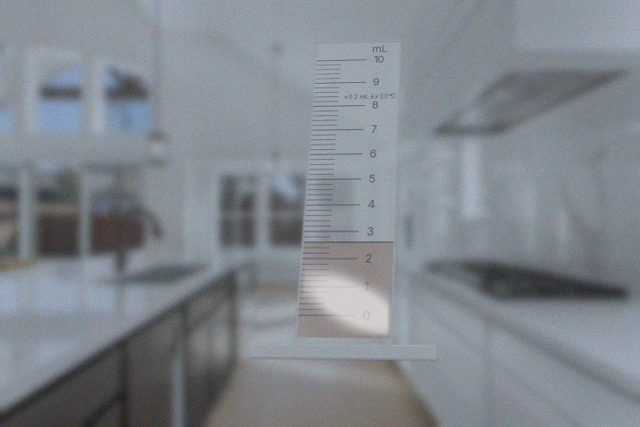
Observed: 2.6mL
